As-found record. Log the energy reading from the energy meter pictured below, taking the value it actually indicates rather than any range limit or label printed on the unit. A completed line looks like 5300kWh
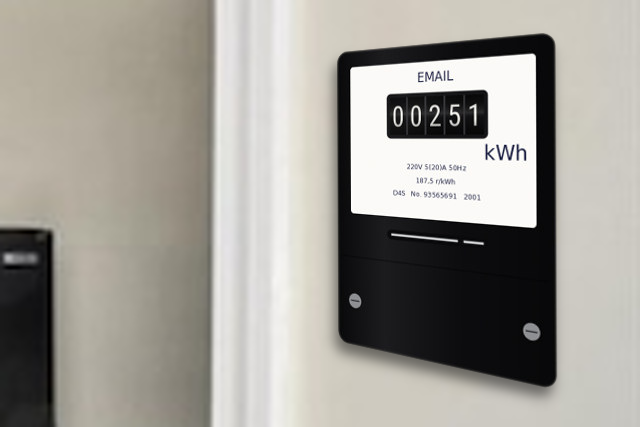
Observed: 251kWh
